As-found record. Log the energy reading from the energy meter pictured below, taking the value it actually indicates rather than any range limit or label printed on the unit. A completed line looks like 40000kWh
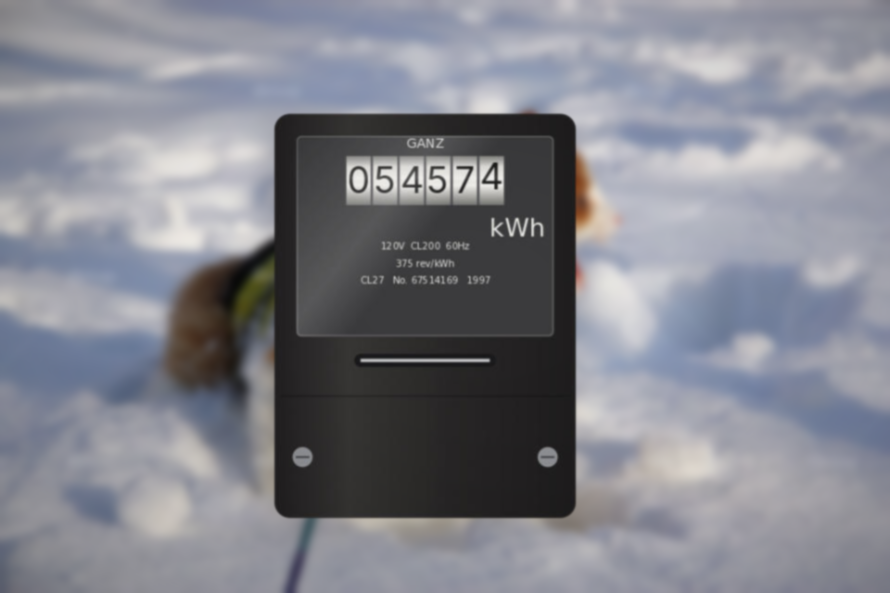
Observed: 54574kWh
